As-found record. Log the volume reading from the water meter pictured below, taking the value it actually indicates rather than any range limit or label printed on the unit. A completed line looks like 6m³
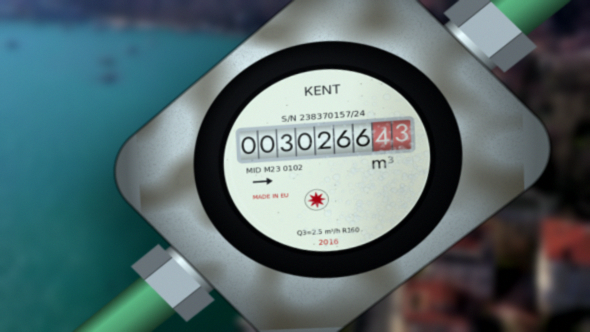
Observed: 30266.43m³
